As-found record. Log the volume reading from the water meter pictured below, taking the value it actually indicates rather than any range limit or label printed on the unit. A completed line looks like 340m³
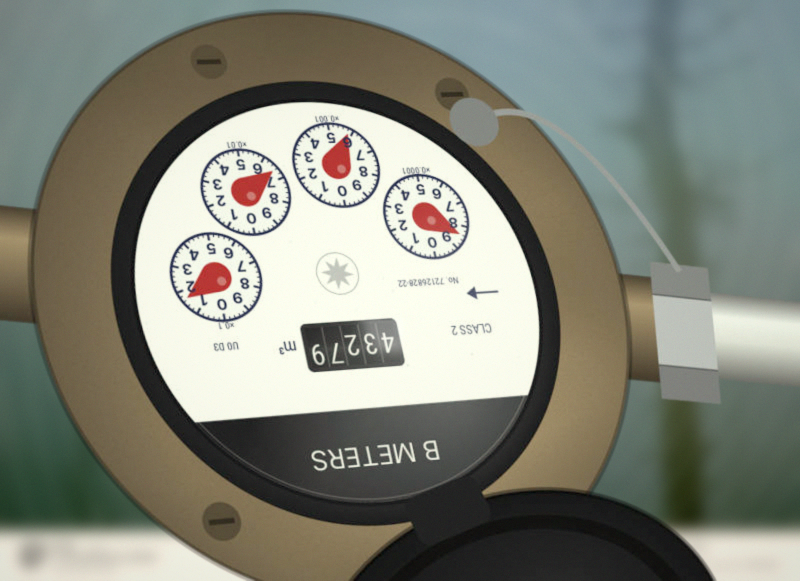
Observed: 43279.1658m³
